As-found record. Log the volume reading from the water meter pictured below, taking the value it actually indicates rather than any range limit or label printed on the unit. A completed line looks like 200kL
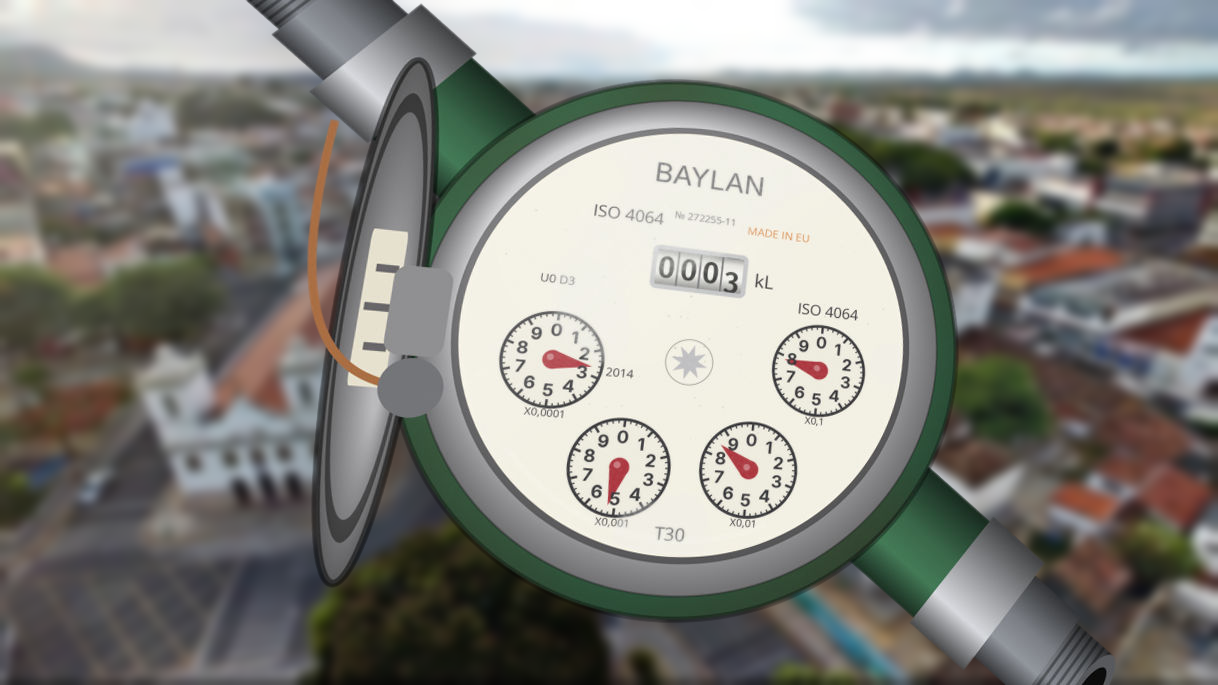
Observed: 2.7852kL
